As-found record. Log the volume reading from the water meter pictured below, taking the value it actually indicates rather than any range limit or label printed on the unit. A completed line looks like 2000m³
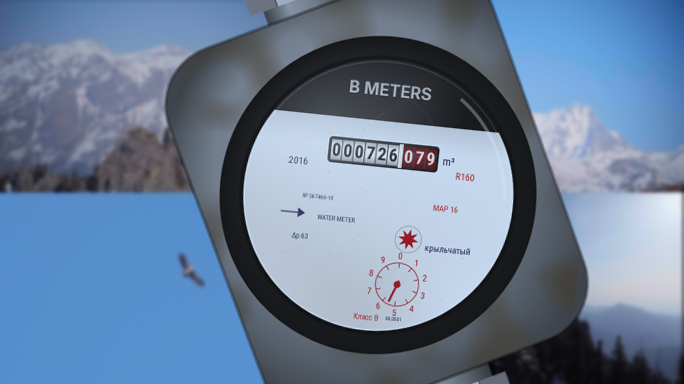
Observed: 726.0795m³
